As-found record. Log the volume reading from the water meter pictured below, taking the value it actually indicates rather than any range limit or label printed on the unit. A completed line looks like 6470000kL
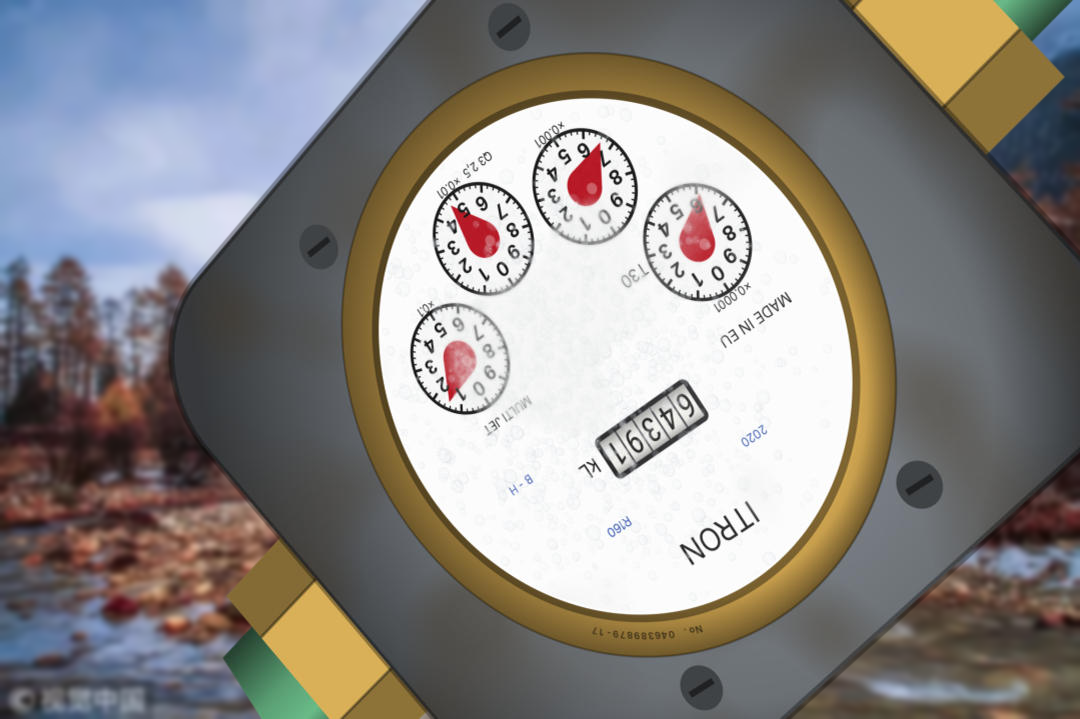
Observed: 64391.1466kL
